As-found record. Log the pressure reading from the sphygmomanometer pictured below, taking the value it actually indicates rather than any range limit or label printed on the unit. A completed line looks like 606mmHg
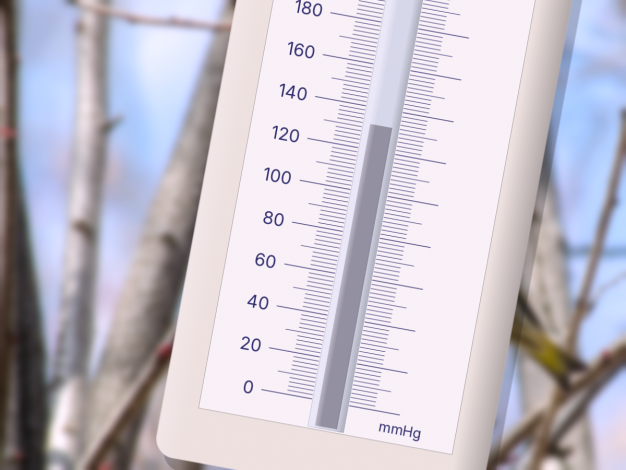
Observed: 132mmHg
